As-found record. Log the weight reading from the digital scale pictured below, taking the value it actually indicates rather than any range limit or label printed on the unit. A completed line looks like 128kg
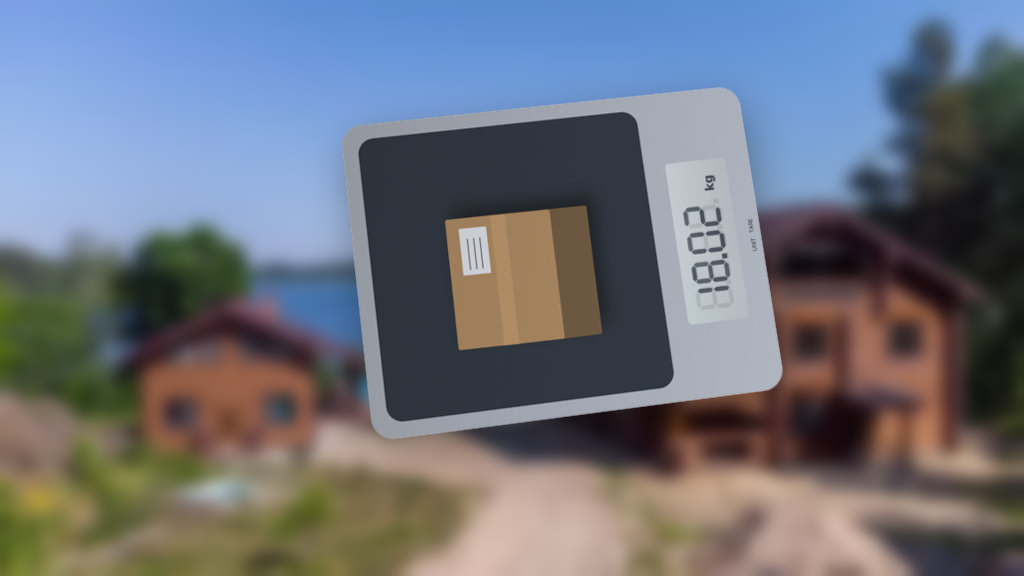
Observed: 18.02kg
